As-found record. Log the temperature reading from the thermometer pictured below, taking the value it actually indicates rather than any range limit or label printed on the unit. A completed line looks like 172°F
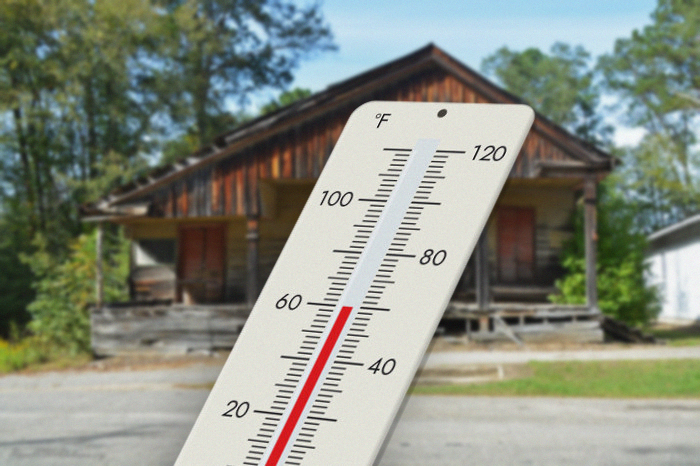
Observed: 60°F
